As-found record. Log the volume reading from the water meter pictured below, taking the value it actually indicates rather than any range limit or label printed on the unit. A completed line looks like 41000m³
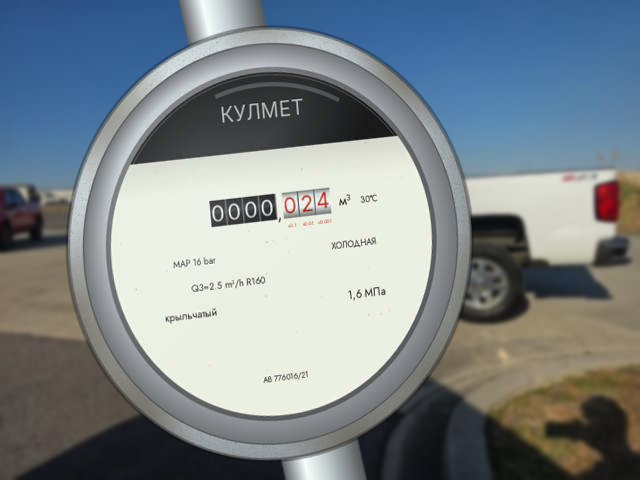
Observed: 0.024m³
